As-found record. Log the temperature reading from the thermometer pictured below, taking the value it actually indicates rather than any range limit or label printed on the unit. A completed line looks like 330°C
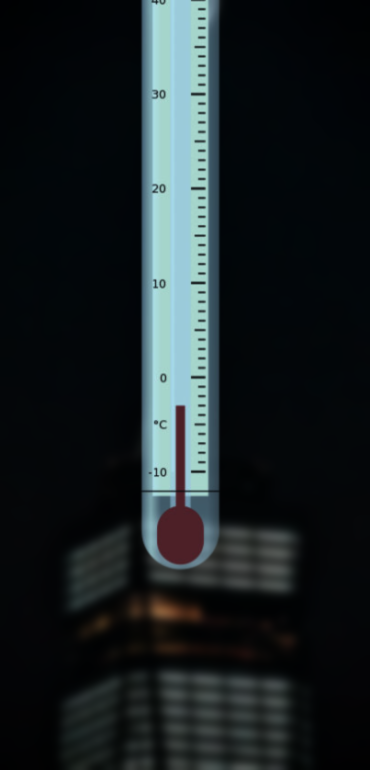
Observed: -3°C
